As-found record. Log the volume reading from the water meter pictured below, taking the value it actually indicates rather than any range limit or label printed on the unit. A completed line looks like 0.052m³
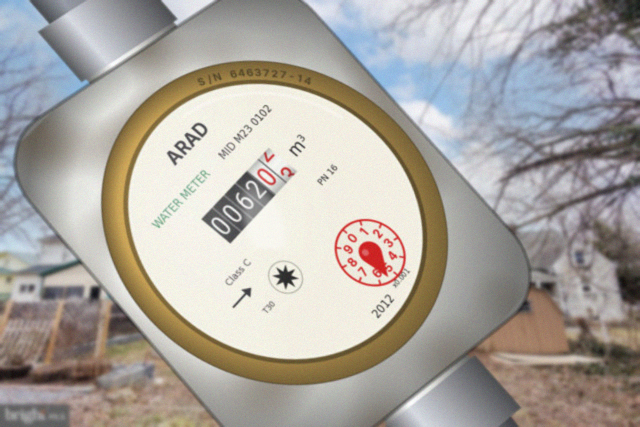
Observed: 62.025m³
